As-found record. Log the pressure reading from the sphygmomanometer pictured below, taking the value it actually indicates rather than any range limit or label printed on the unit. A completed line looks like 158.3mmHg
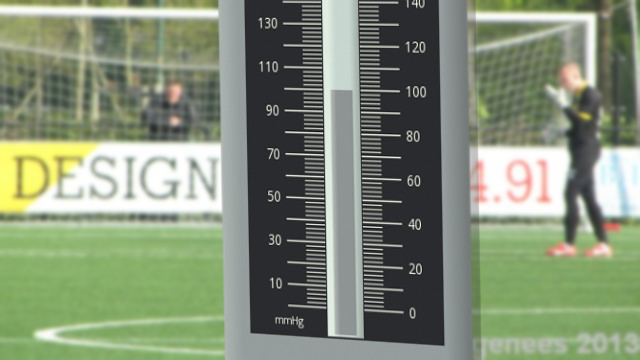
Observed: 100mmHg
